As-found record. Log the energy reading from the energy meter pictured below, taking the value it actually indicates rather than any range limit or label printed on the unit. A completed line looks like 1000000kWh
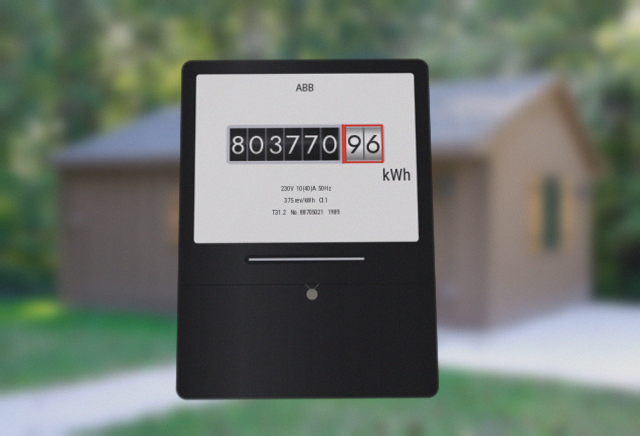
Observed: 803770.96kWh
